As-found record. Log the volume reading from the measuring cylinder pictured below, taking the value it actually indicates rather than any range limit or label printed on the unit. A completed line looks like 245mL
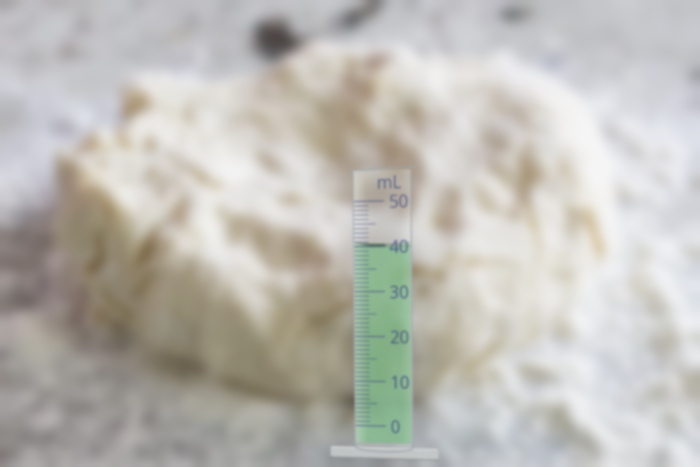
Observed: 40mL
